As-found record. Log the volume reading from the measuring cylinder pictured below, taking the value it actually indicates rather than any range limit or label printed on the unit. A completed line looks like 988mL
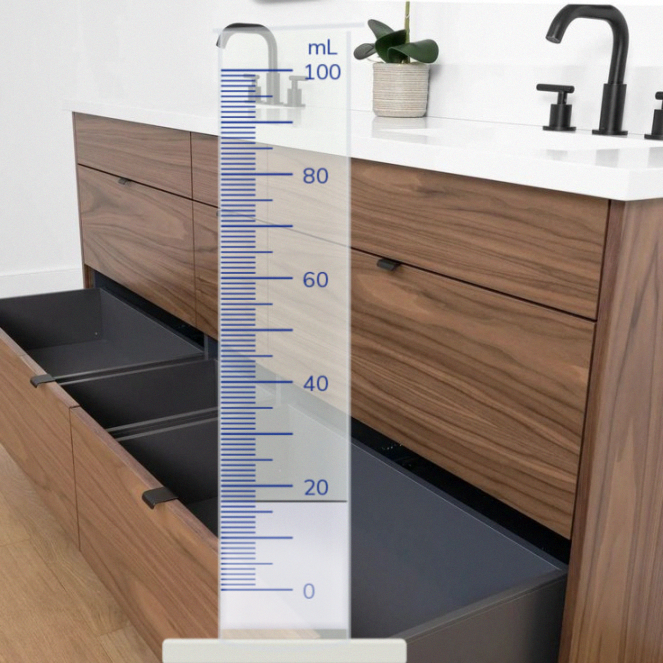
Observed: 17mL
